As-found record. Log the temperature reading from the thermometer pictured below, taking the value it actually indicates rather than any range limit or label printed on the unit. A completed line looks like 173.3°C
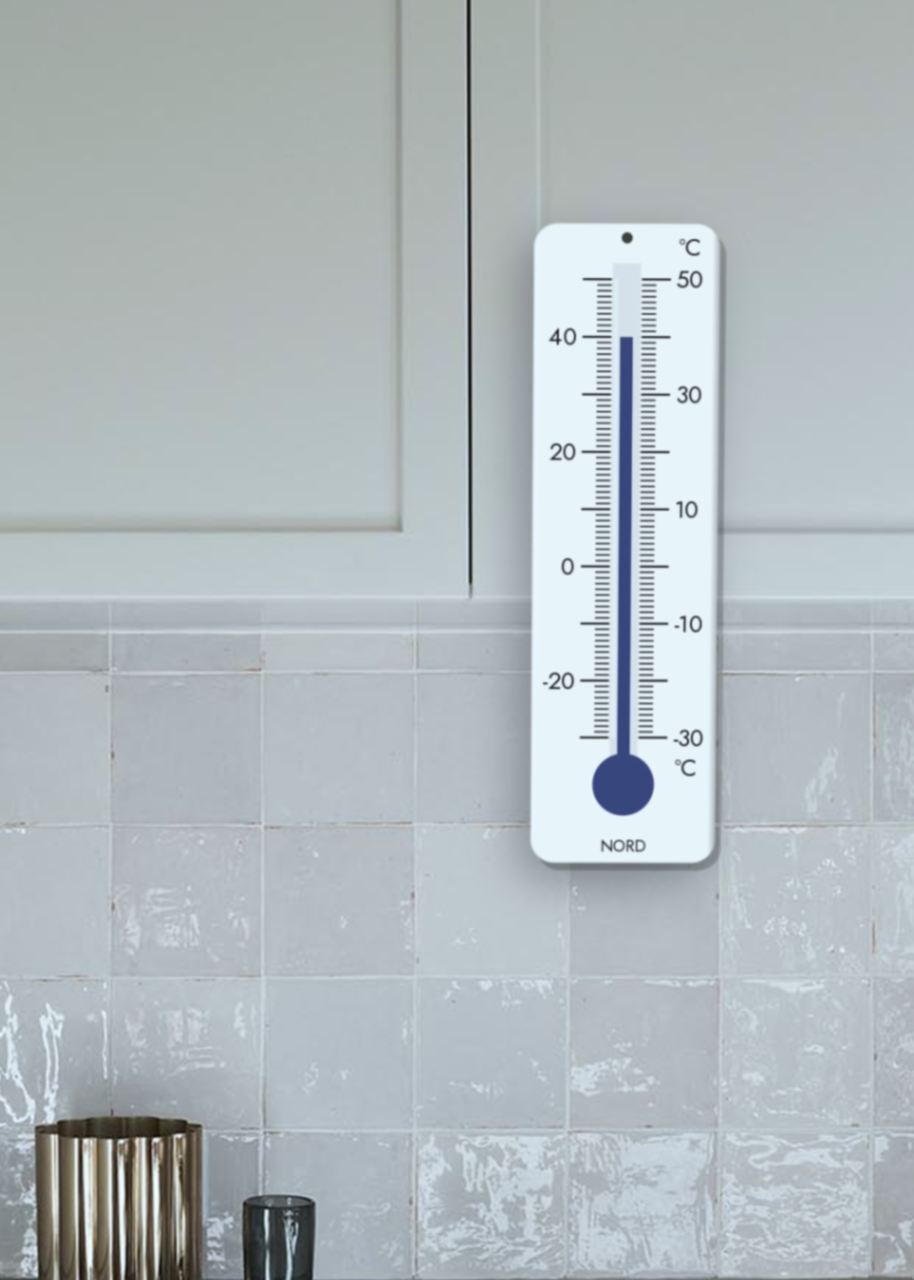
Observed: 40°C
